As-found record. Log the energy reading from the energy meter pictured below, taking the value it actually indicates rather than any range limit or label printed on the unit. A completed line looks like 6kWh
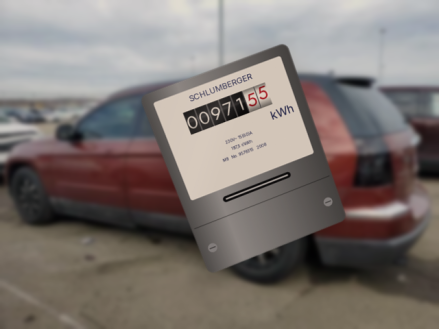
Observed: 971.55kWh
